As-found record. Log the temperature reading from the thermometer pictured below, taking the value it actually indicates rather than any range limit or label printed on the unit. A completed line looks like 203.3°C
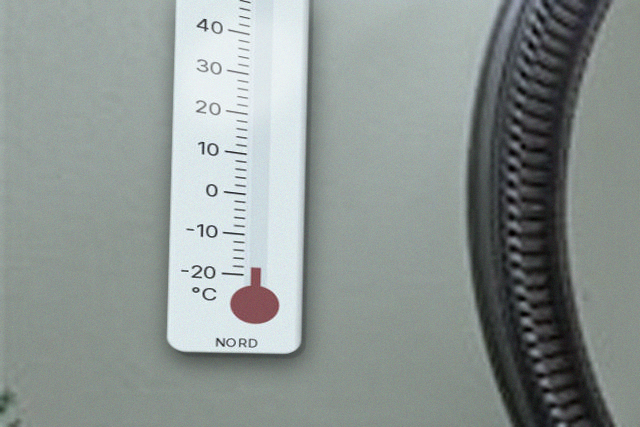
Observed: -18°C
